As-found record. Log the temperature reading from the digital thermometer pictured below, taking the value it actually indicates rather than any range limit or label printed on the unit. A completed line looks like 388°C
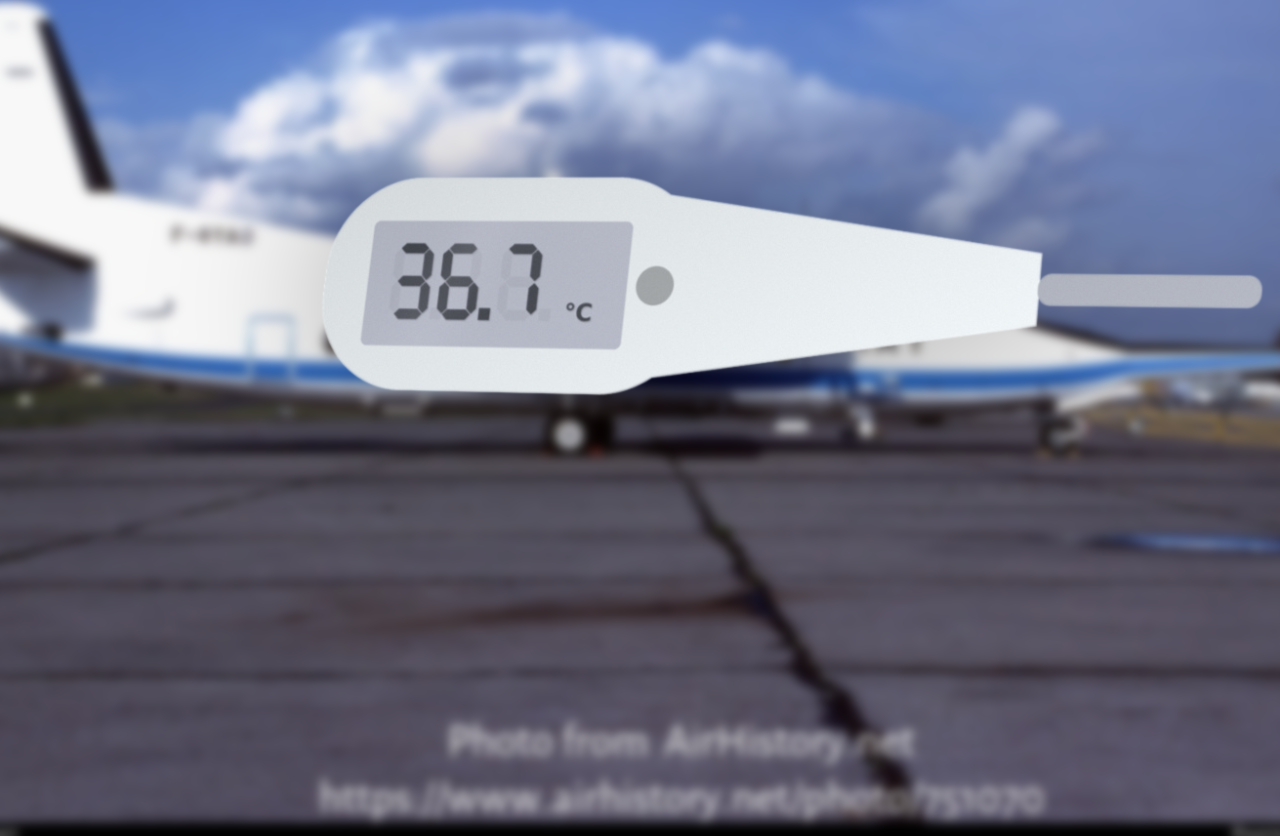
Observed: 36.7°C
